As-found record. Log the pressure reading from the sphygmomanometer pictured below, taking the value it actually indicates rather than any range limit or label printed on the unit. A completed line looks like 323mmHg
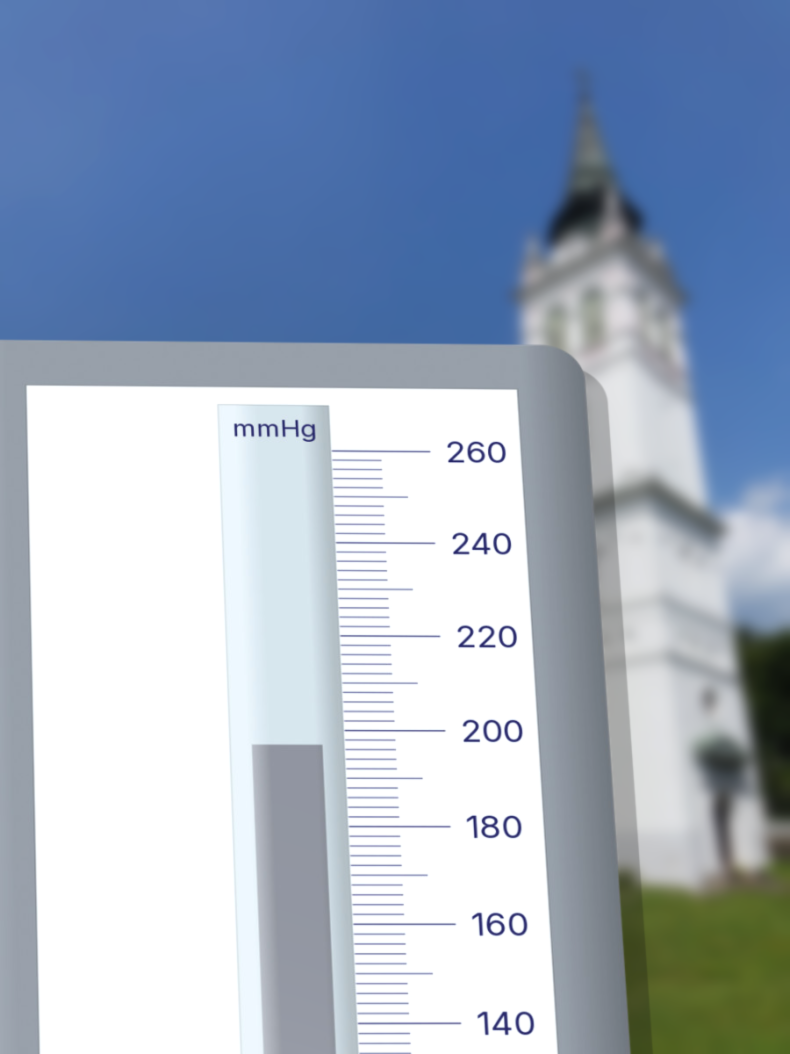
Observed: 197mmHg
